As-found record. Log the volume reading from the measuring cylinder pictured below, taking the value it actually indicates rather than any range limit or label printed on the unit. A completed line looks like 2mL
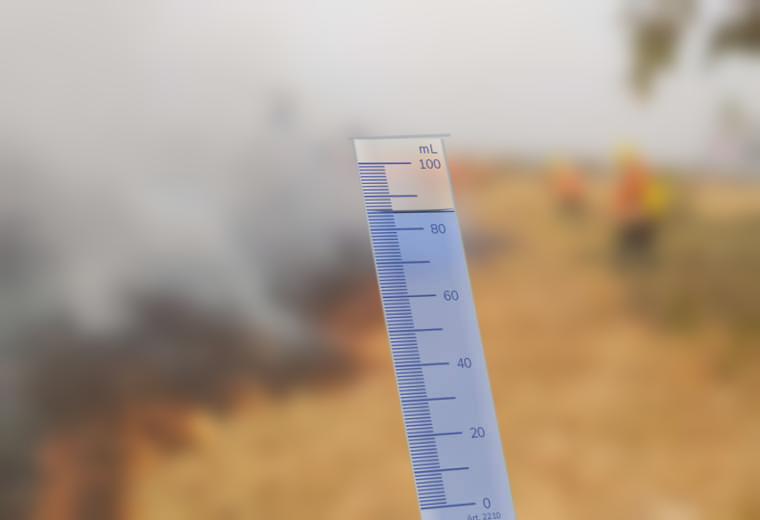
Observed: 85mL
